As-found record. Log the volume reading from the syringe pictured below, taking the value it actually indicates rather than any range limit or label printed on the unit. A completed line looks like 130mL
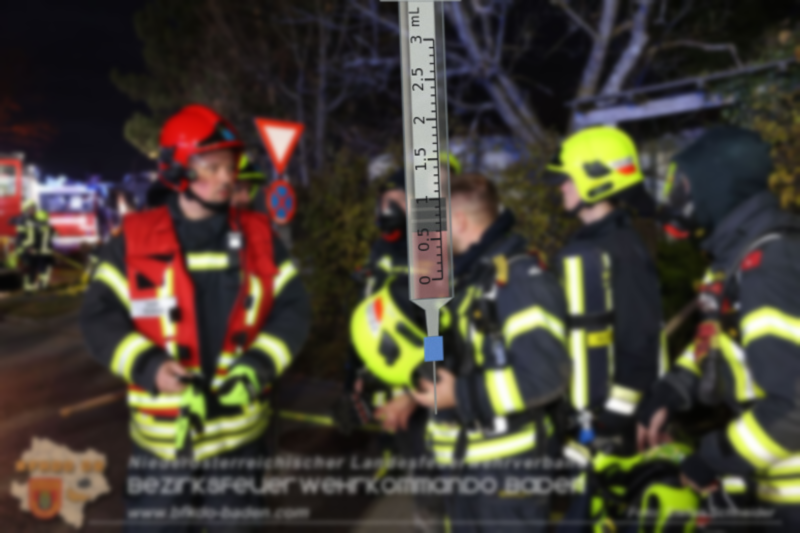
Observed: 0.6mL
